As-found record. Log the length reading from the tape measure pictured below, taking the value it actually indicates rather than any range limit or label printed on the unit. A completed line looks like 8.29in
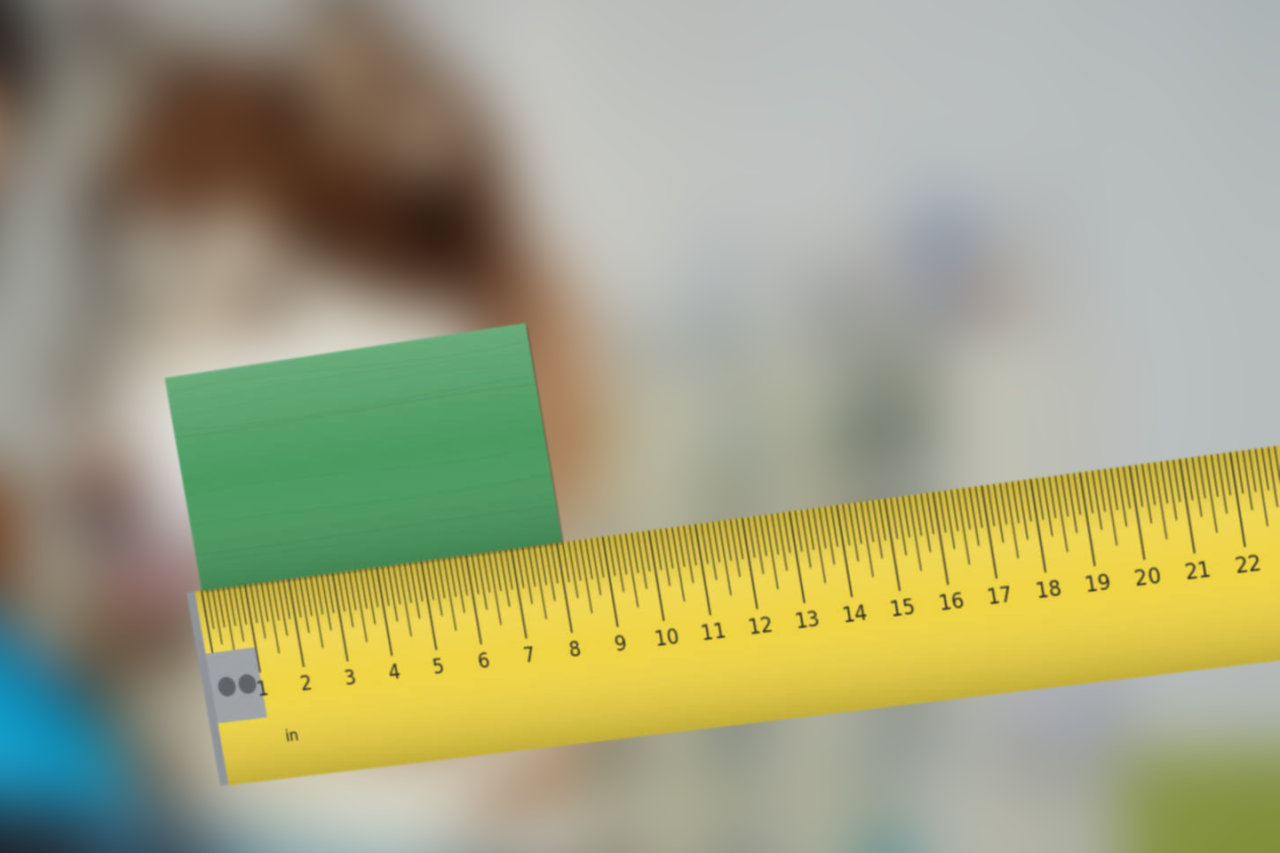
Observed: 8.125in
